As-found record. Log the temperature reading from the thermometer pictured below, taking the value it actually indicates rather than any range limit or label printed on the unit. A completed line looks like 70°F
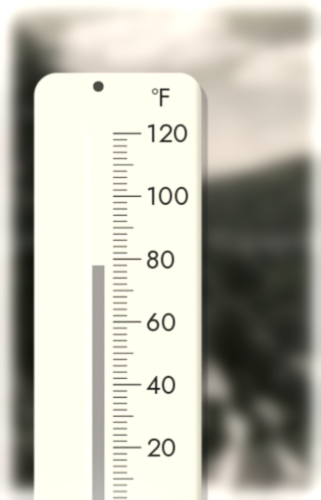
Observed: 78°F
